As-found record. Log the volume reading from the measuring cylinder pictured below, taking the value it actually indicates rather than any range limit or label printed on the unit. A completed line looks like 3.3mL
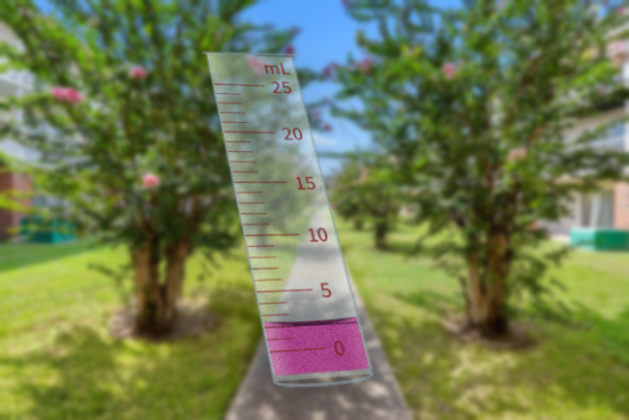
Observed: 2mL
